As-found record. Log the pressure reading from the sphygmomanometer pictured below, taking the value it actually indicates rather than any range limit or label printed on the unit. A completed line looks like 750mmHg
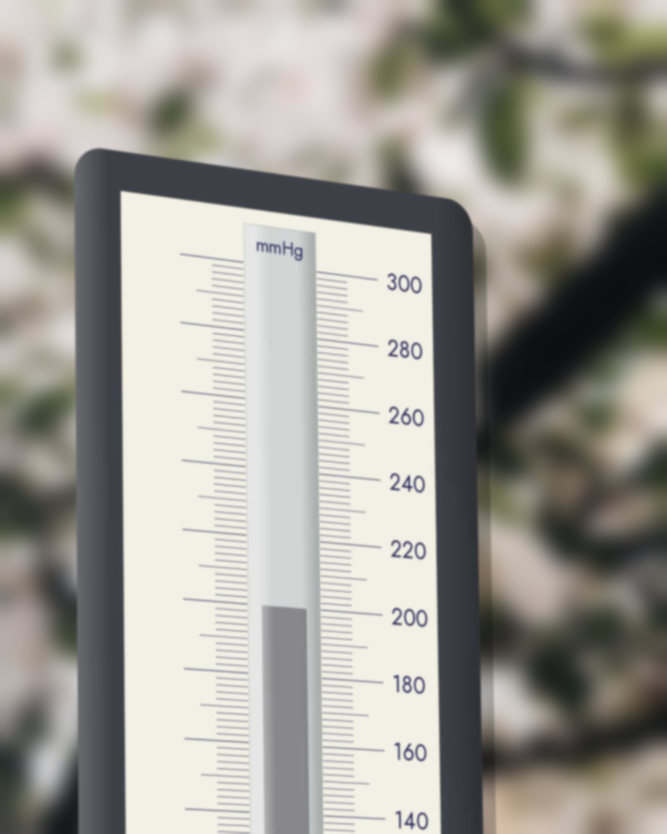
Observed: 200mmHg
